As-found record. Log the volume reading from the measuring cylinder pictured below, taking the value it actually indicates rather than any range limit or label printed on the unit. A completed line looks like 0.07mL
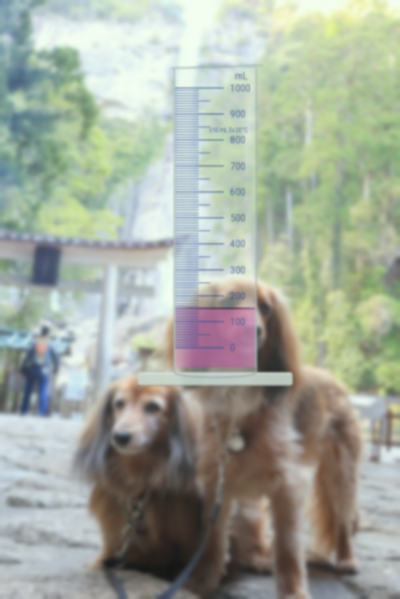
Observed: 150mL
